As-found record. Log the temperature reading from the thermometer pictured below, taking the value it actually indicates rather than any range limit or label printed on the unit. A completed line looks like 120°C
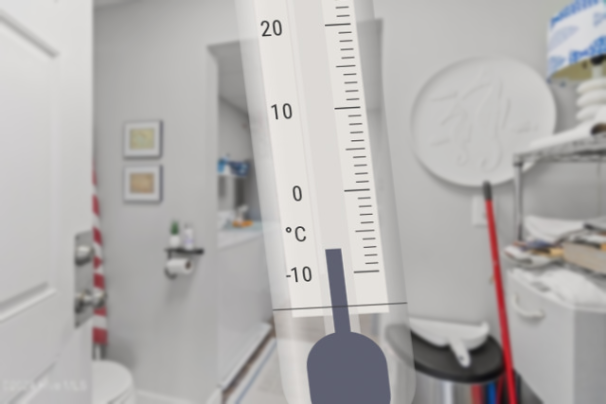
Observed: -7°C
